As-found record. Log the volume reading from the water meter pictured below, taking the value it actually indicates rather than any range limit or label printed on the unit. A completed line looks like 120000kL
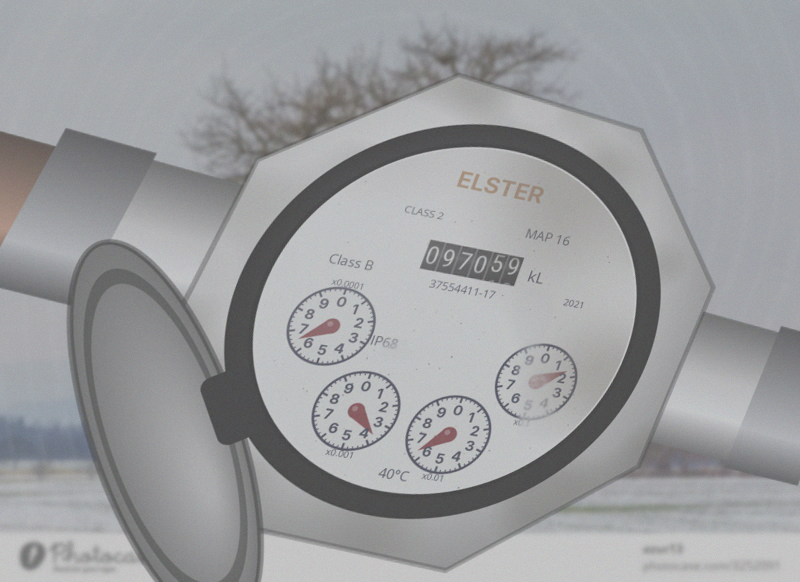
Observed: 97059.1636kL
